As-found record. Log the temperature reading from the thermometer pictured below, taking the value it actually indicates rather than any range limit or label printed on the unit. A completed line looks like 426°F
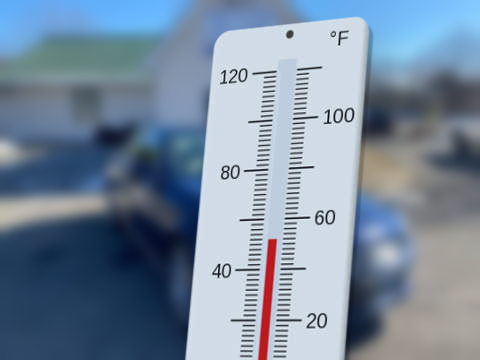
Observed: 52°F
